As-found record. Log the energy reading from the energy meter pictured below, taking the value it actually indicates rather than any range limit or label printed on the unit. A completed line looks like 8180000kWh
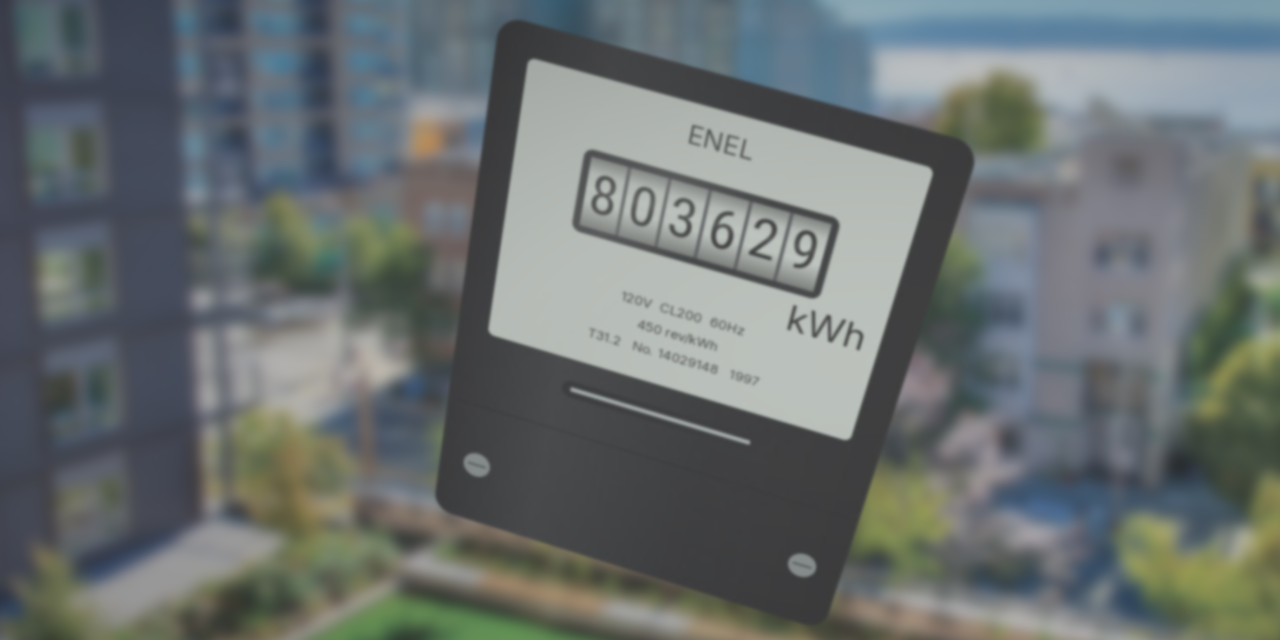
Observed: 803629kWh
